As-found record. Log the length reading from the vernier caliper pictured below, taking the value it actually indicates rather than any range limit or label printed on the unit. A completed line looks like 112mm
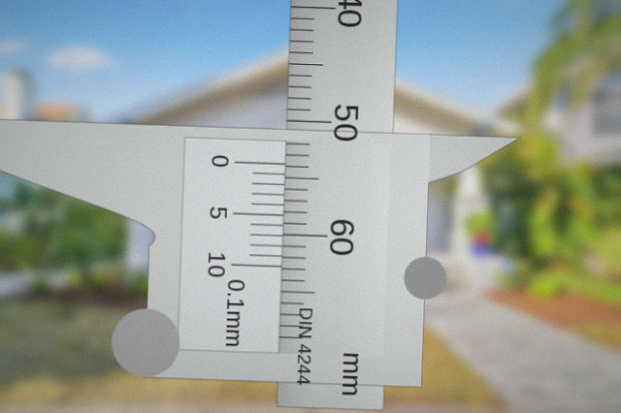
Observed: 53.8mm
